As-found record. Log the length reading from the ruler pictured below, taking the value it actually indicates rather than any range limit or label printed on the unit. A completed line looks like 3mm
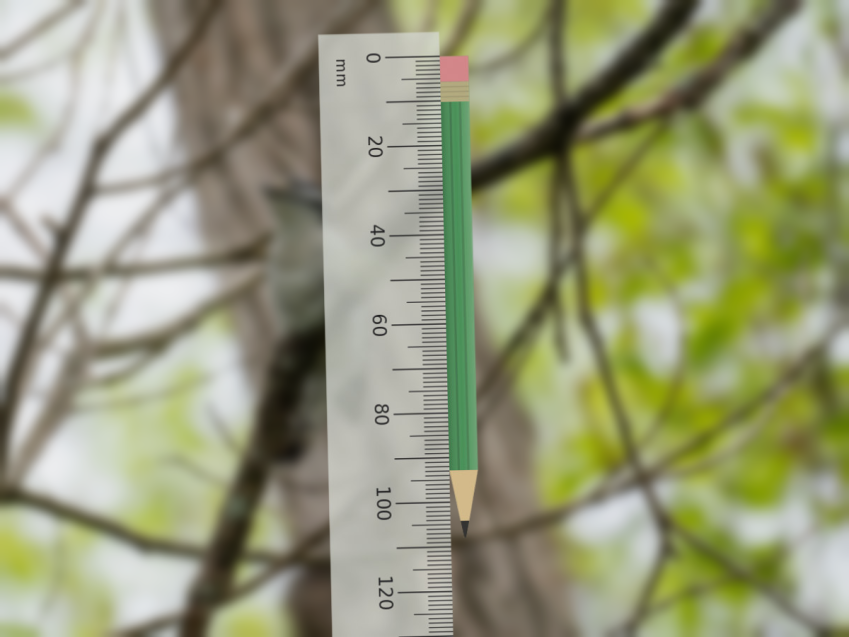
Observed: 108mm
